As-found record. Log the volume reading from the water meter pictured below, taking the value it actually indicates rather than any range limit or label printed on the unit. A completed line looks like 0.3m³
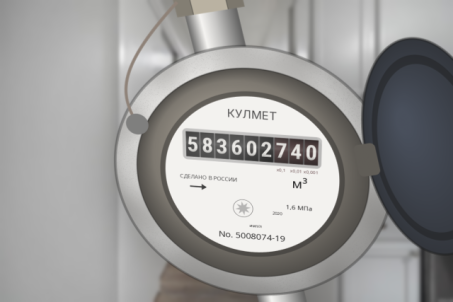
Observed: 583602.740m³
